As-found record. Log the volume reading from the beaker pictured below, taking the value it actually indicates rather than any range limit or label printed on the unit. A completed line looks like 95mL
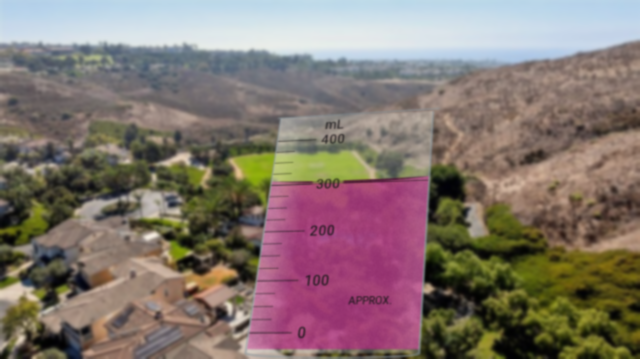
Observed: 300mL
